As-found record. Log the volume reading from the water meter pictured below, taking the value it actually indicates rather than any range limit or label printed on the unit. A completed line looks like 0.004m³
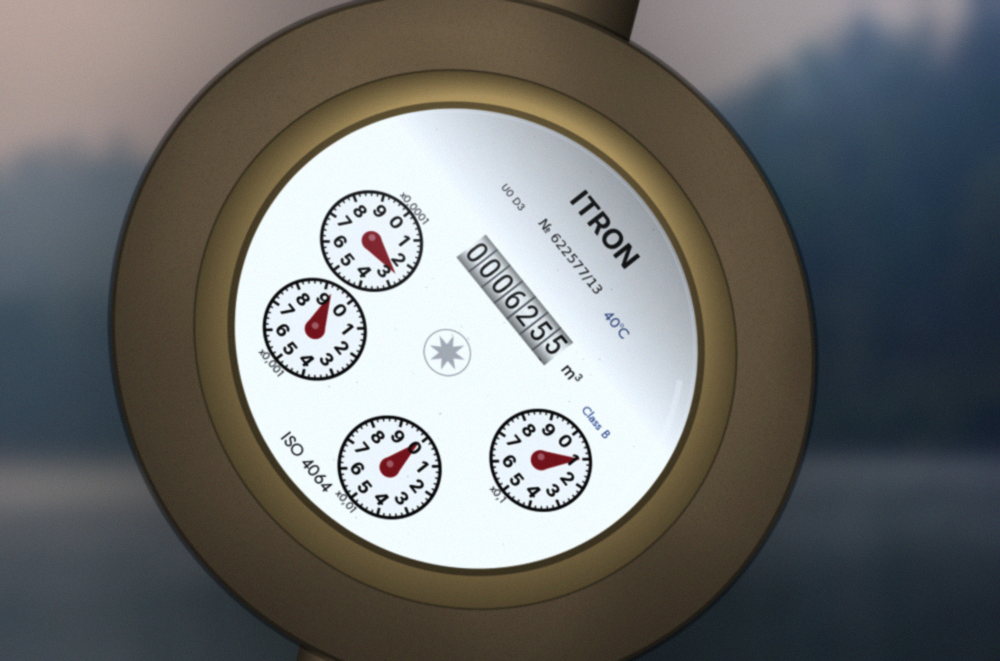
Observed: 6255.0992m³
